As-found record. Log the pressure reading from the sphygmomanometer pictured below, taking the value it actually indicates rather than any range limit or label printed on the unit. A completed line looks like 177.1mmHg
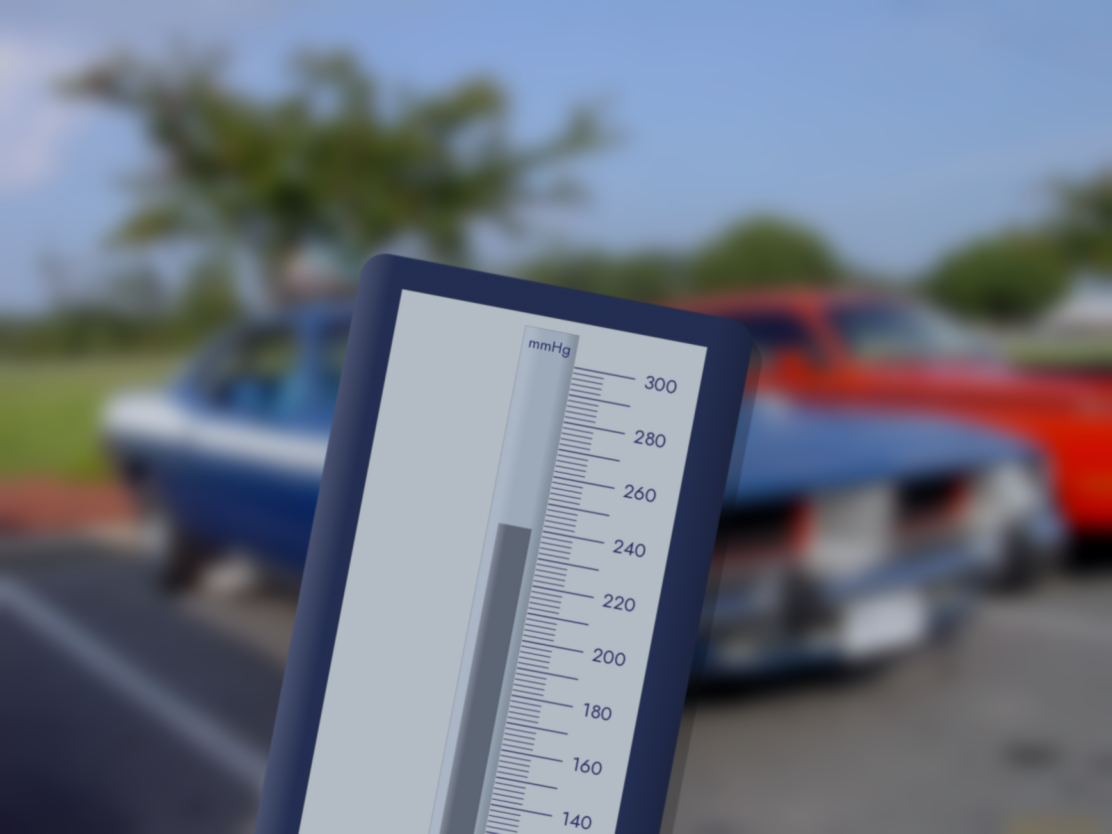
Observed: 240mmHg
